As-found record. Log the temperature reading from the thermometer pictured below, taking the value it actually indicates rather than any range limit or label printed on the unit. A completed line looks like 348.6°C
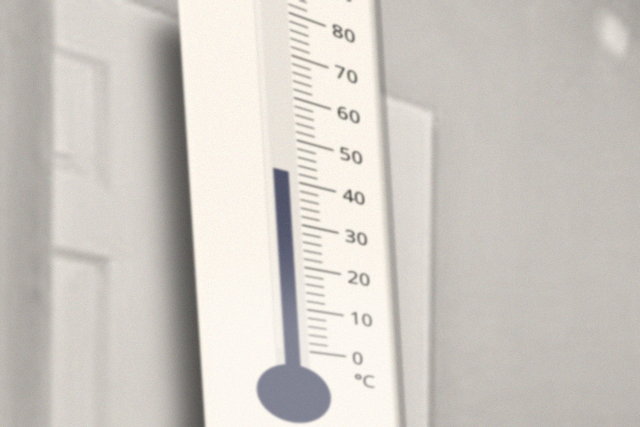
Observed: 42°C
